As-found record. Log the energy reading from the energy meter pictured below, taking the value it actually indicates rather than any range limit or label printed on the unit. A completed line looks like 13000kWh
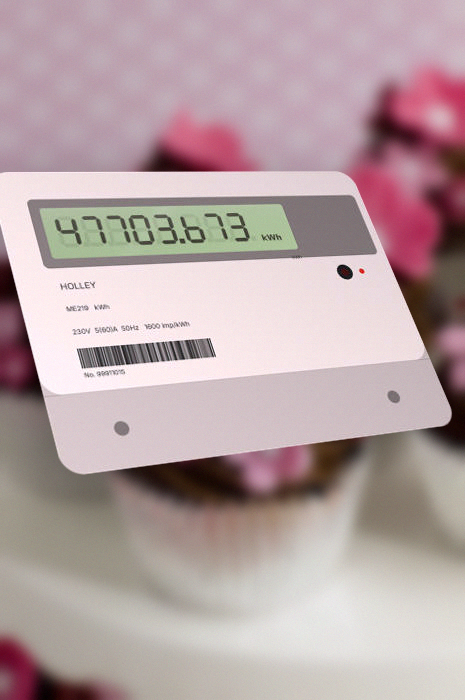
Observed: 47703.673kWh
